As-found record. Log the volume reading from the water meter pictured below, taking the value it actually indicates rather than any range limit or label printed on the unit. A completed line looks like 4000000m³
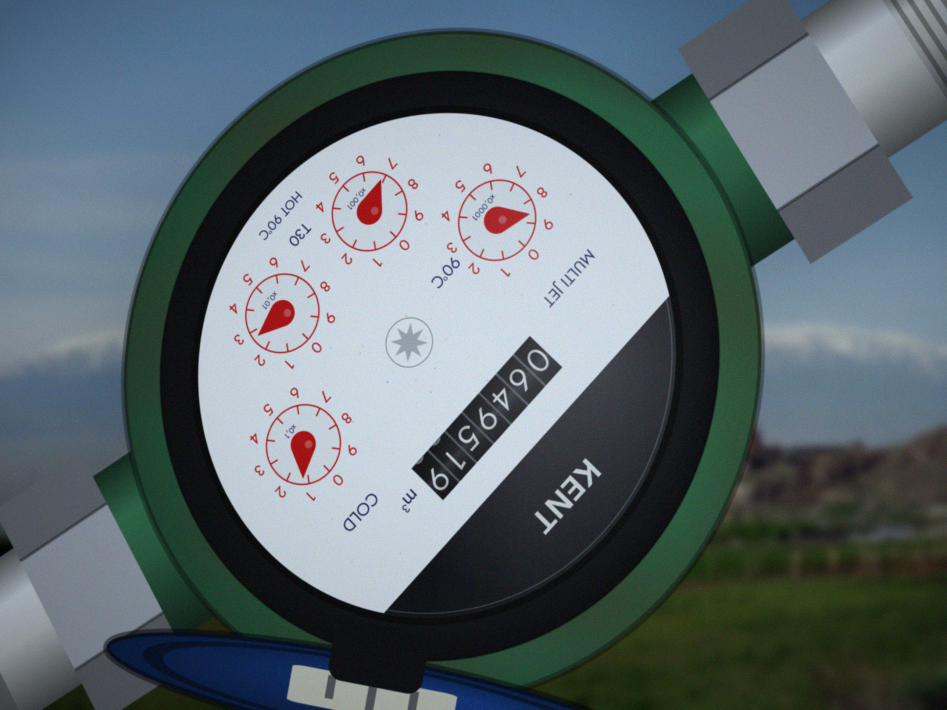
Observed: 649519.1268m³
